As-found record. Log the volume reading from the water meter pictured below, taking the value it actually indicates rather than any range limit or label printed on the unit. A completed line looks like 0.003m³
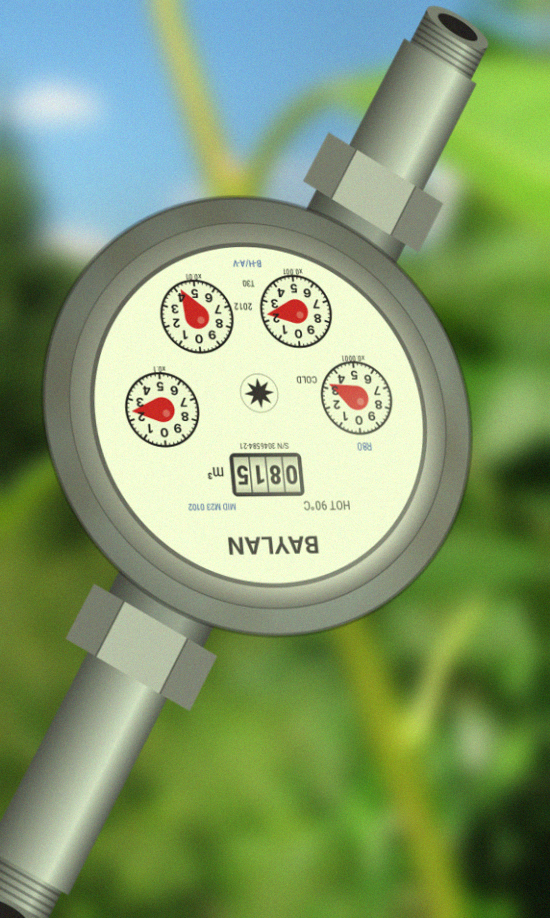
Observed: 815.2423m³
